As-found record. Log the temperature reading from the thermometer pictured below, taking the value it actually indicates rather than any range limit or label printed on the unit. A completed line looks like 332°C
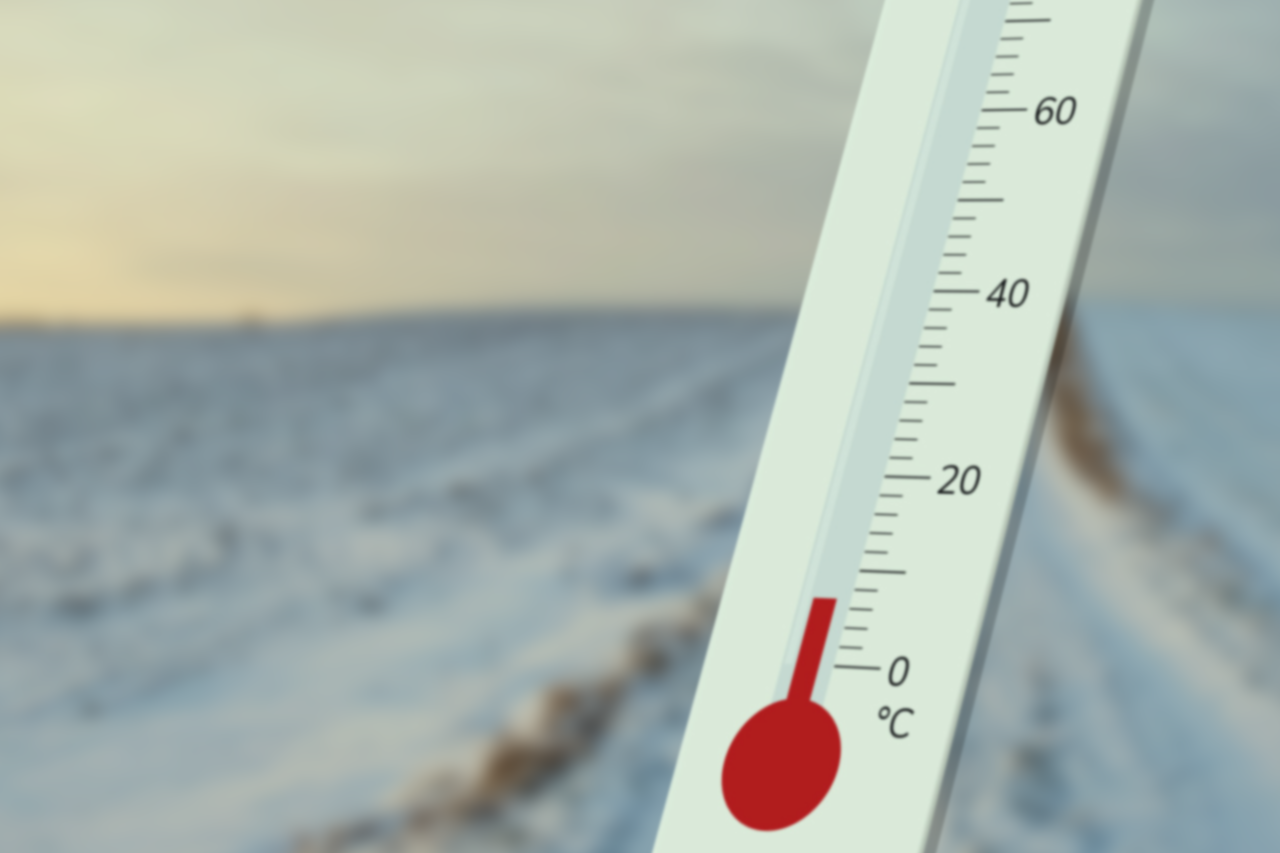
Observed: 7°C
